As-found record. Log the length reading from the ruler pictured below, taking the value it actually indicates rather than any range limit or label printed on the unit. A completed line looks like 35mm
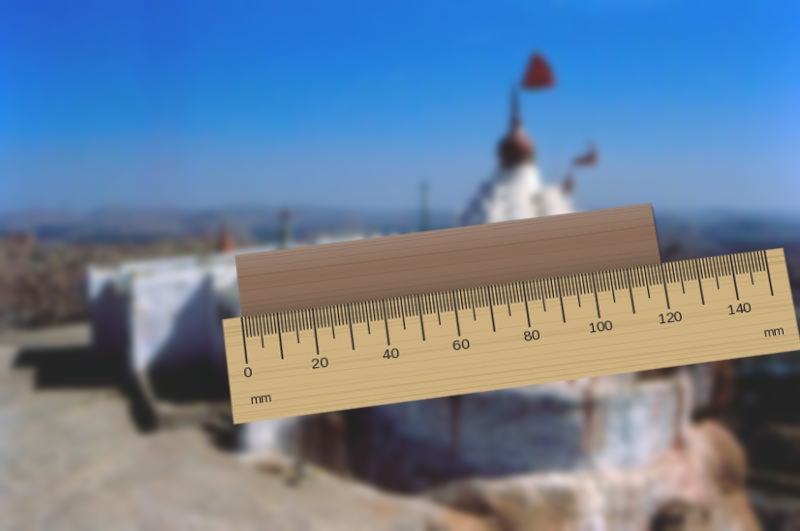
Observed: 120mm
